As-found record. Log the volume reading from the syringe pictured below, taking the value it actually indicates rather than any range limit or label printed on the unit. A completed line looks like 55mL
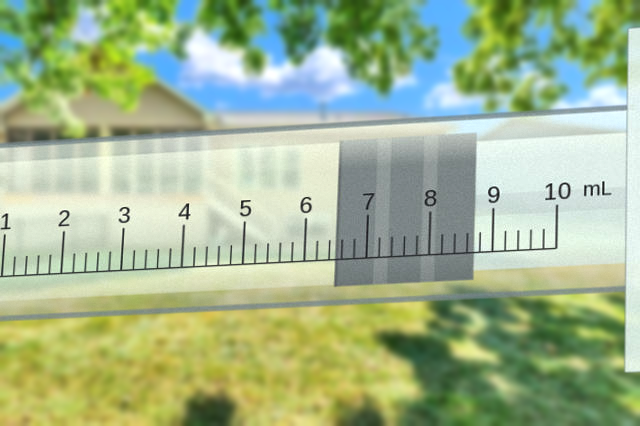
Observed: 6.5mL
